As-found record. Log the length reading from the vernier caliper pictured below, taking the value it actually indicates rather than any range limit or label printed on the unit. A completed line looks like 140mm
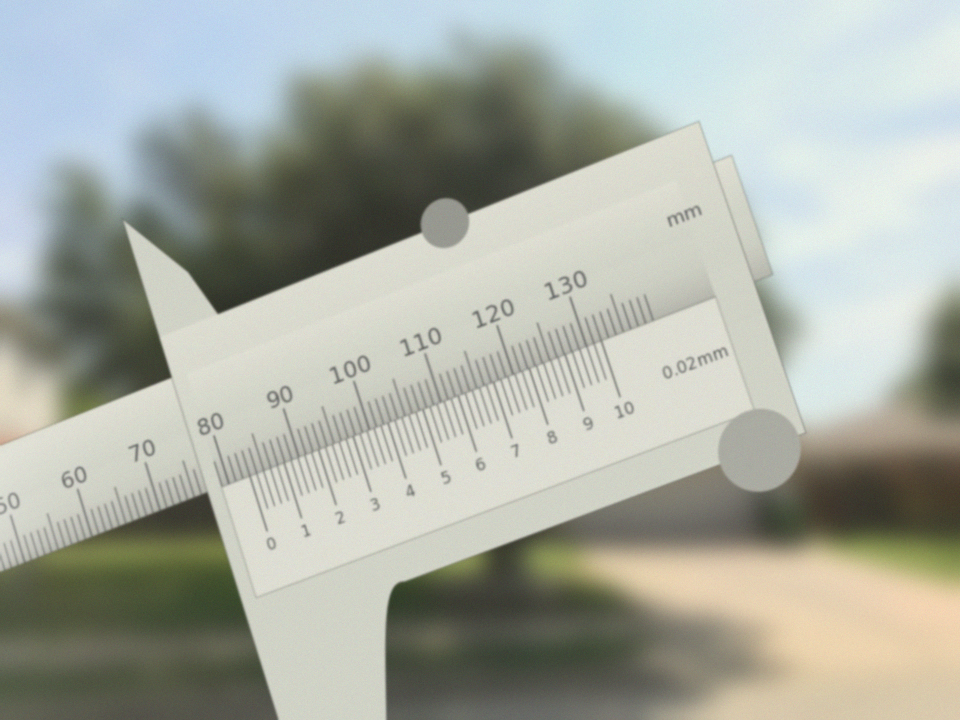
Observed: 83.0mm
